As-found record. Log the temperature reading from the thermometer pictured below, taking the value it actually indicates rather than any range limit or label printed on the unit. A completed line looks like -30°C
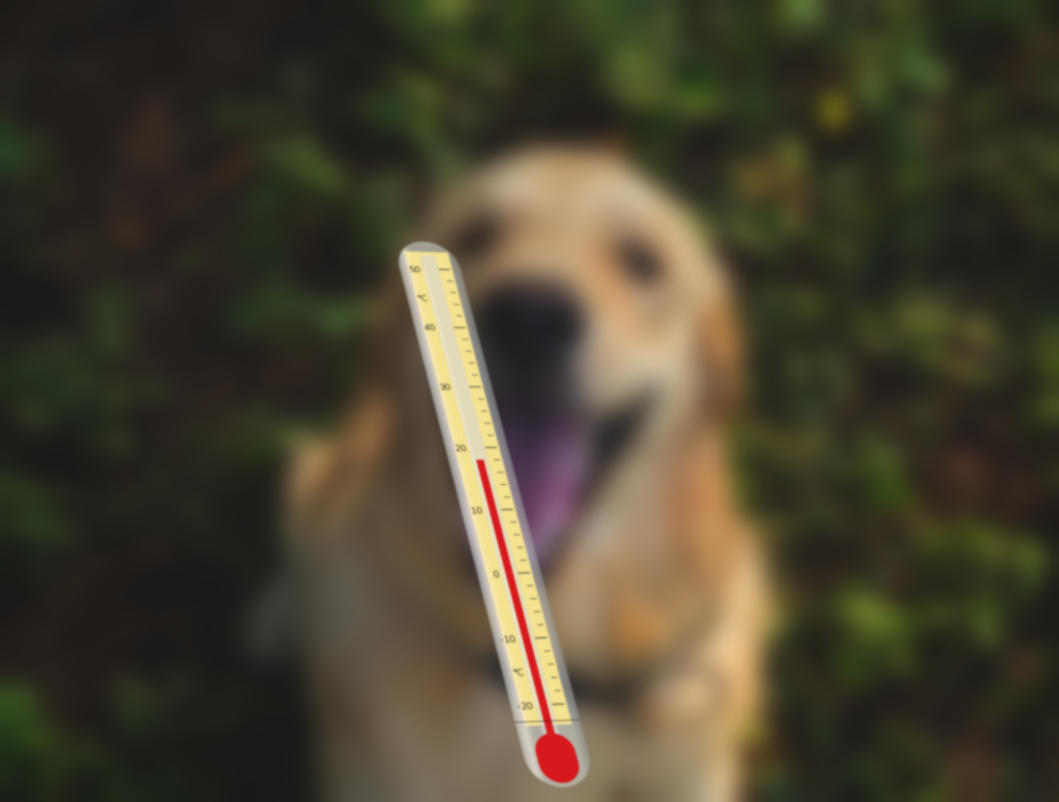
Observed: 18°C
